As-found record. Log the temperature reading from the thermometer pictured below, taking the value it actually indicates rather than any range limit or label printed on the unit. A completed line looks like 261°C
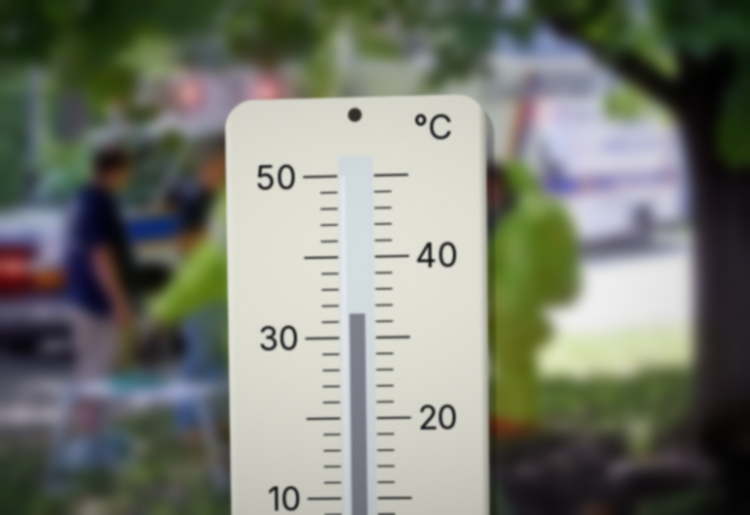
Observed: 33°C
